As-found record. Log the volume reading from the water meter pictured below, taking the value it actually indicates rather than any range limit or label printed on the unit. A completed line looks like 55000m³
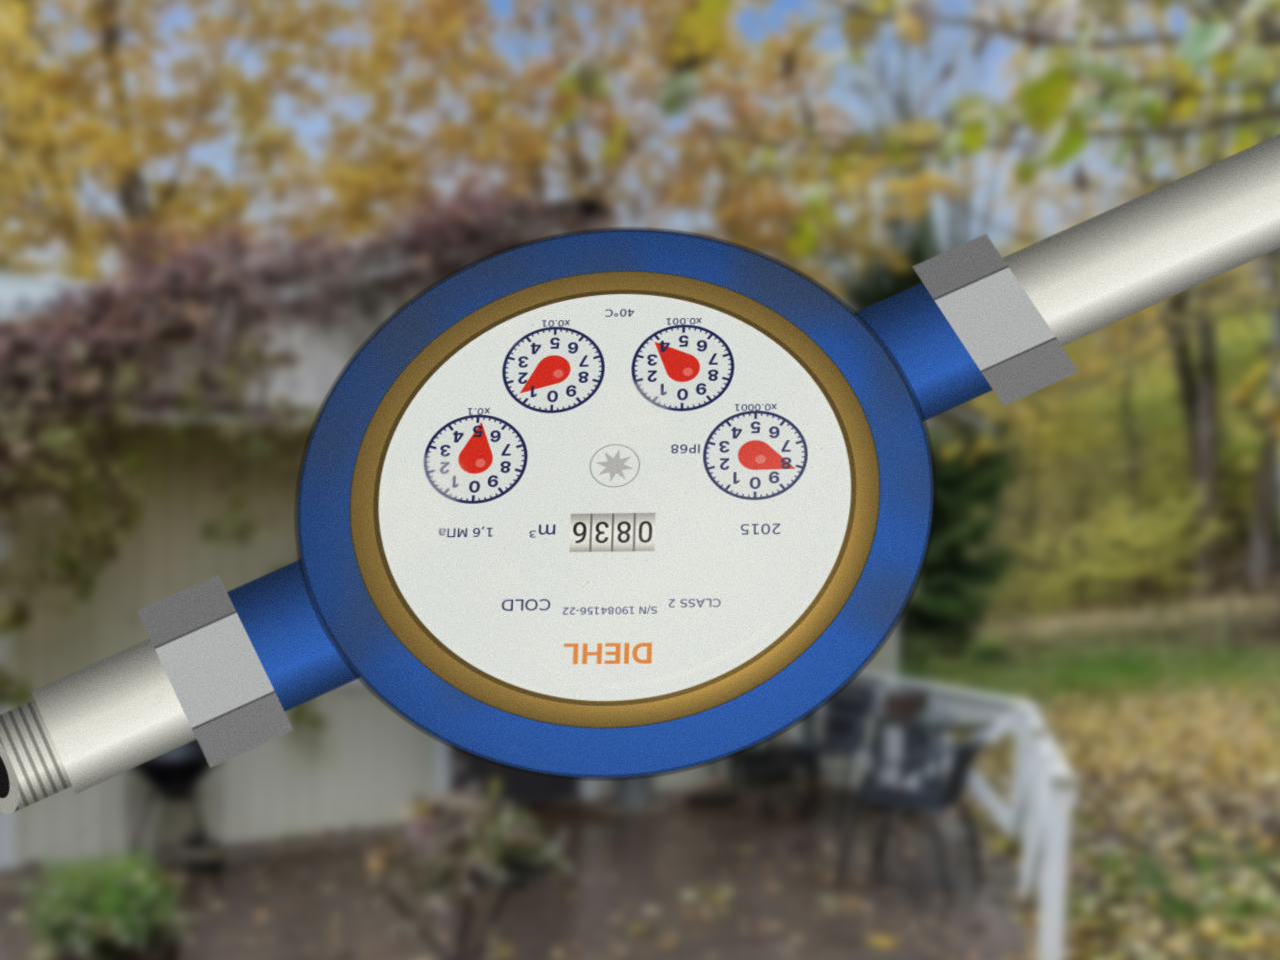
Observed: 836.5138m³
